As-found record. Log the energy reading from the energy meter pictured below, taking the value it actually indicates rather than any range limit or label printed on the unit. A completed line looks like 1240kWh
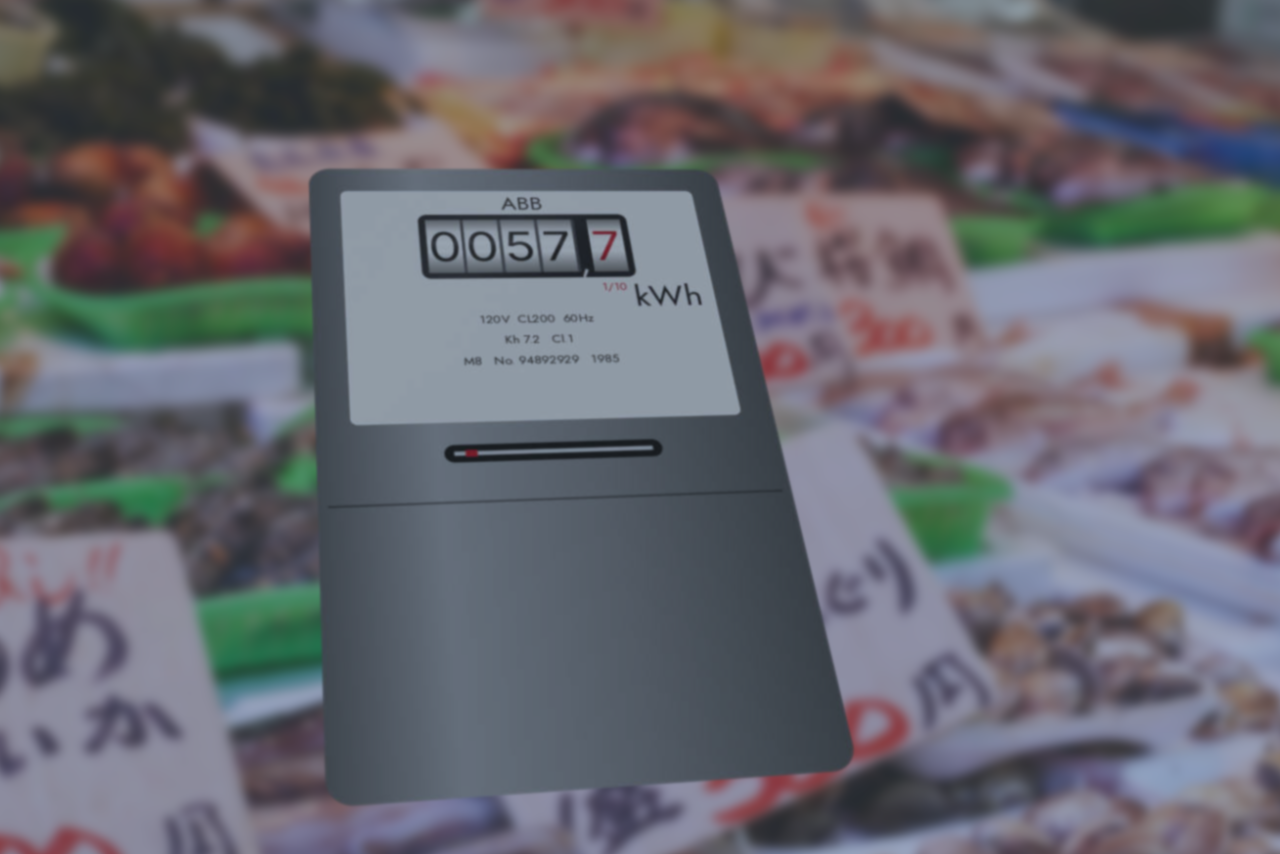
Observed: 57.7kWh
